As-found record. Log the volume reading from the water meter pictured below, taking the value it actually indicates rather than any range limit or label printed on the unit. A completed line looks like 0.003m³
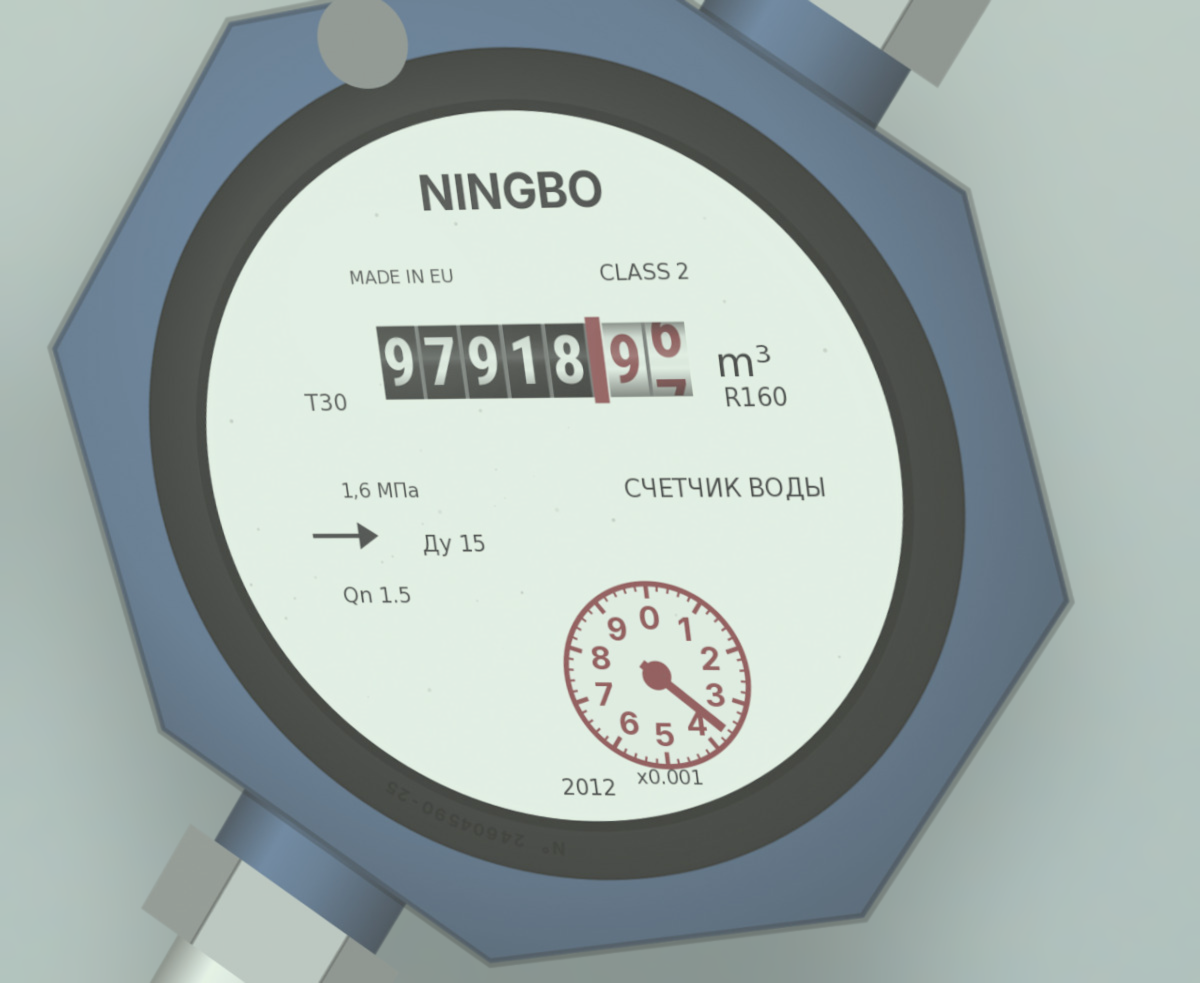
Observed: 97918.963m³
